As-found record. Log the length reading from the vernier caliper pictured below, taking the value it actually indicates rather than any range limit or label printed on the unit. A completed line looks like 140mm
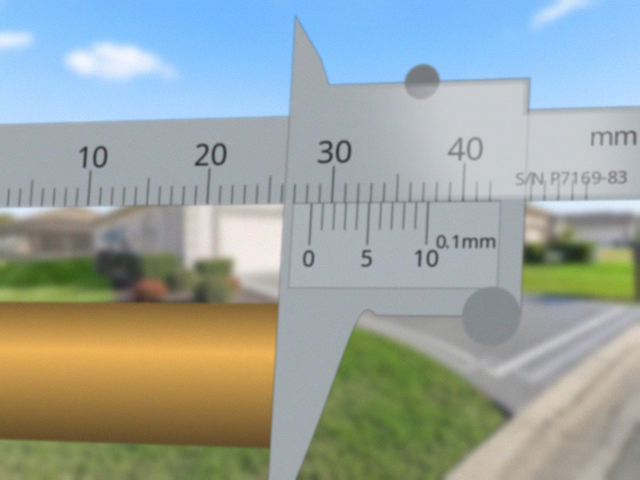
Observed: 28.4mm
